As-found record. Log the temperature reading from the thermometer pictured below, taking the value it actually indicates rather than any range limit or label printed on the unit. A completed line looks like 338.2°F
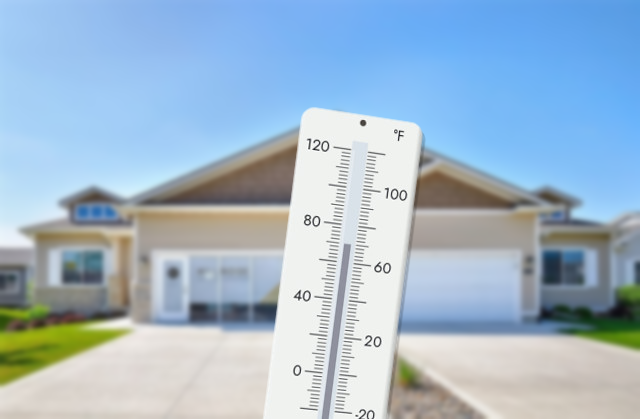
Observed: 70°F
